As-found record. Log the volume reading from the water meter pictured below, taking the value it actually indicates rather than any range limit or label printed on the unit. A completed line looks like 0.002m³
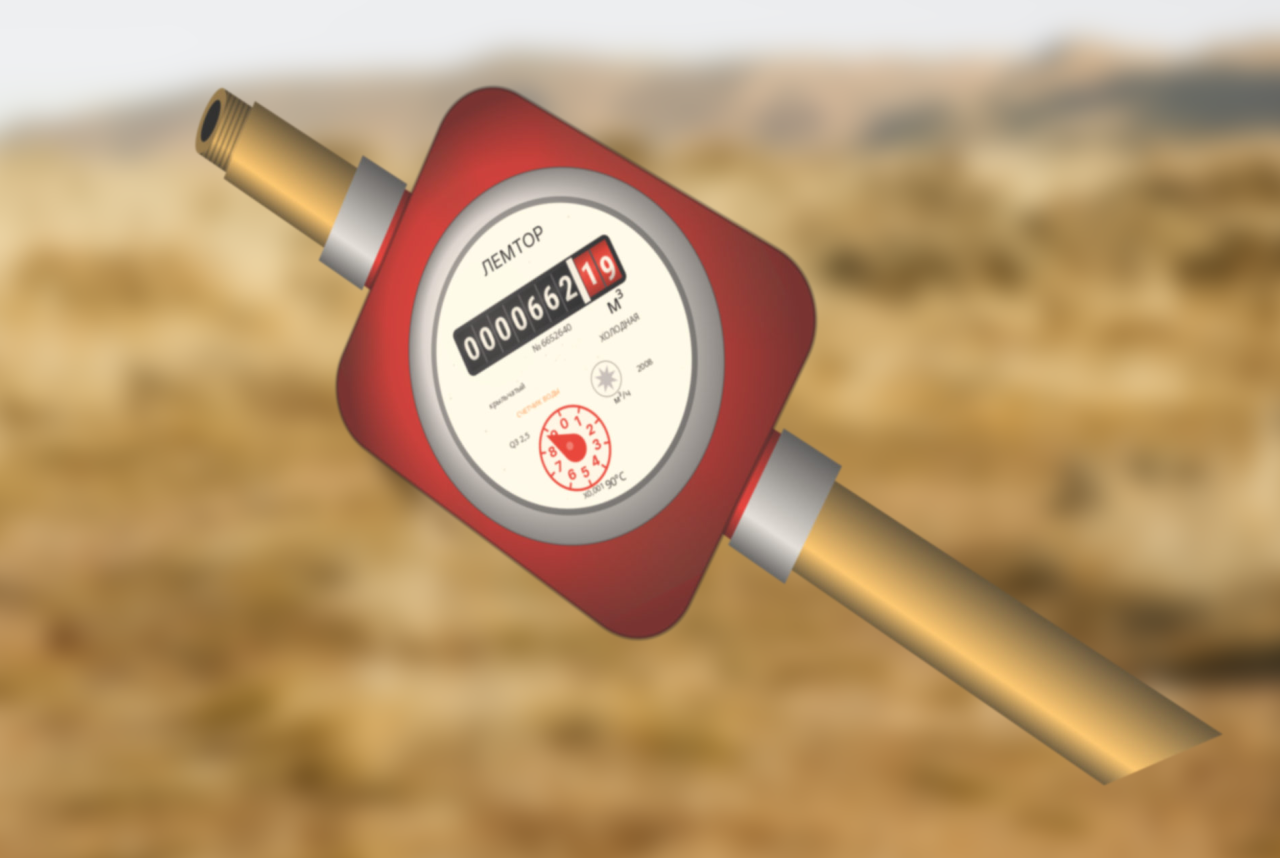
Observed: 662.188m³
